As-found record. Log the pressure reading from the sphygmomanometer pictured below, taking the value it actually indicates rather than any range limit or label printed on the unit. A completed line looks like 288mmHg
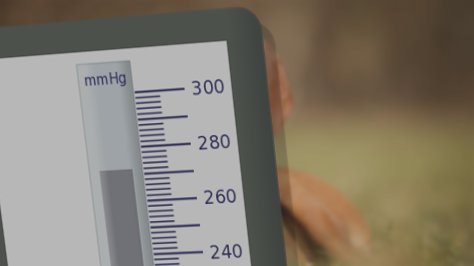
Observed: 272mmHg
